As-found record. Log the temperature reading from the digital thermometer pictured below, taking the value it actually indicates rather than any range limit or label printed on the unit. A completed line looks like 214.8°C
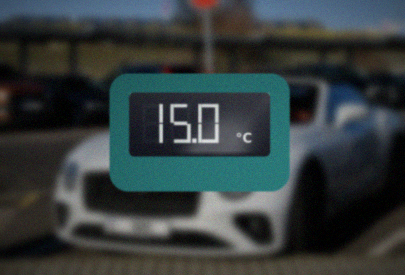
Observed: 15.0°C
